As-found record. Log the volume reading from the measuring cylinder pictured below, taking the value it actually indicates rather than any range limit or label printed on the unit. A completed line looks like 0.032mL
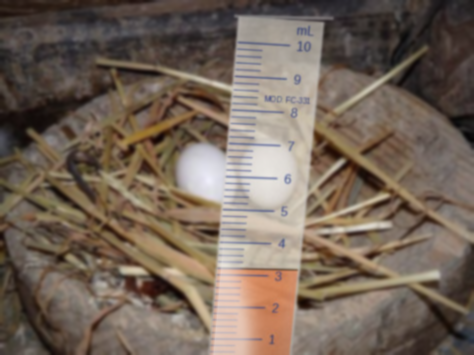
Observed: 3.2mL
